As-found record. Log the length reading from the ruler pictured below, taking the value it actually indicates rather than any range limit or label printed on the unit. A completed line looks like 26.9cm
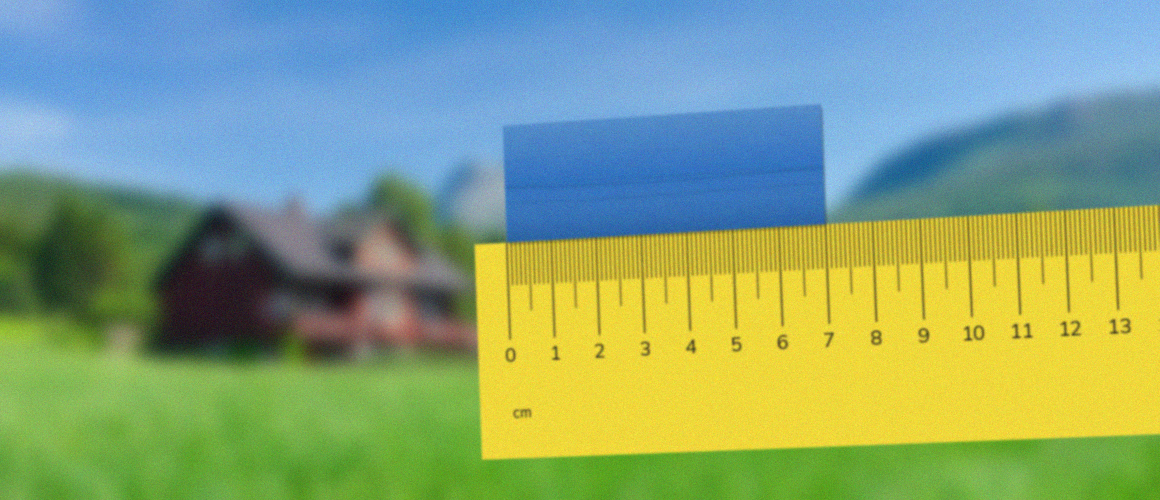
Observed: 7cm
